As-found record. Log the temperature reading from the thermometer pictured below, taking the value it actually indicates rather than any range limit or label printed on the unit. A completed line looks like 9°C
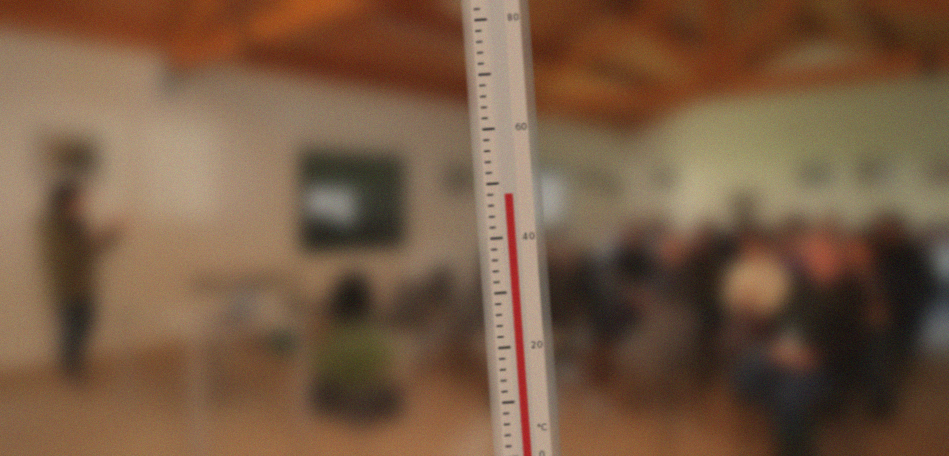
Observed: 48°C
